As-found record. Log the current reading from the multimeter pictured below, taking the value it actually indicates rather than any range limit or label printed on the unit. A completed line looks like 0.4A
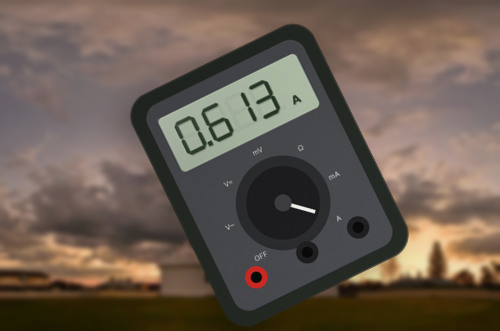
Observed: 0.613A
